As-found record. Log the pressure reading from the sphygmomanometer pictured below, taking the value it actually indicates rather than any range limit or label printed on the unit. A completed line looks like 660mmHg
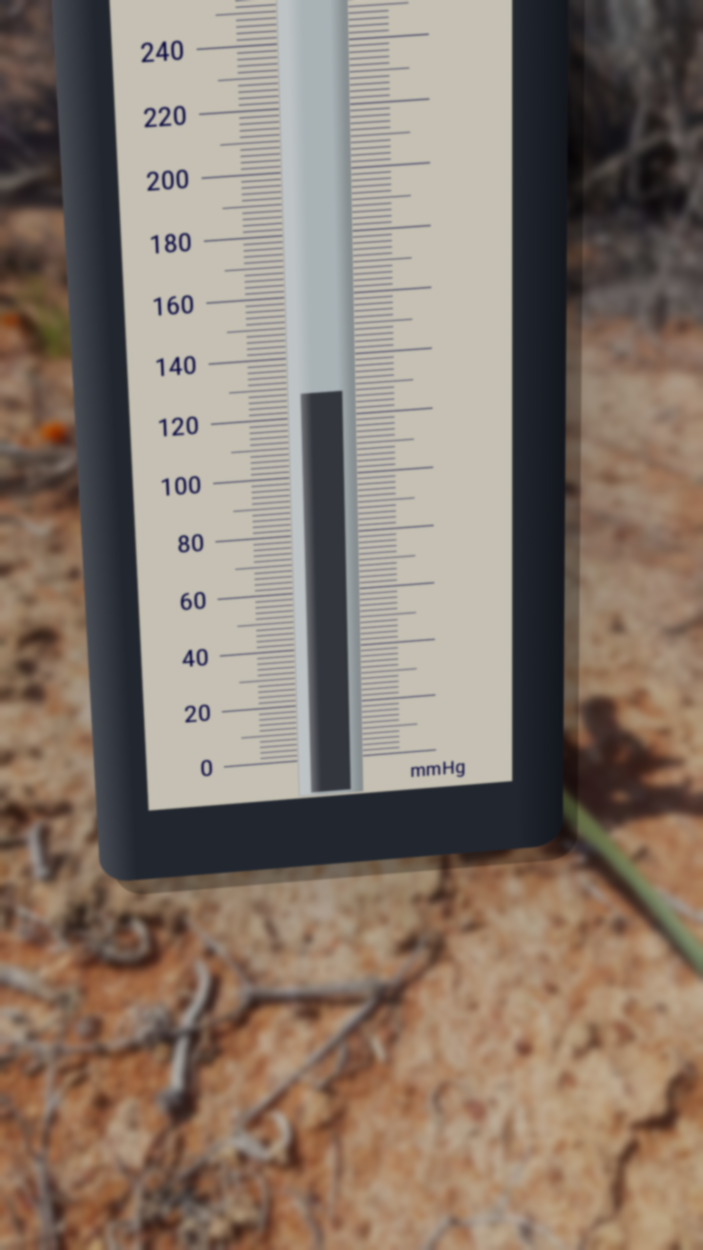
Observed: 128mmHg
